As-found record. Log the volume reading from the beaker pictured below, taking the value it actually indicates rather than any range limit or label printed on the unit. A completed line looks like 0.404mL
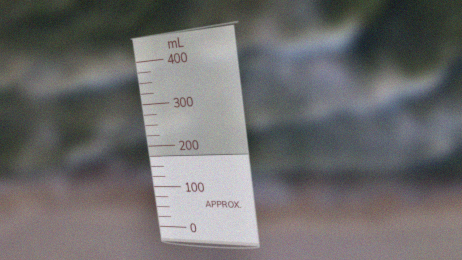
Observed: 175mL
